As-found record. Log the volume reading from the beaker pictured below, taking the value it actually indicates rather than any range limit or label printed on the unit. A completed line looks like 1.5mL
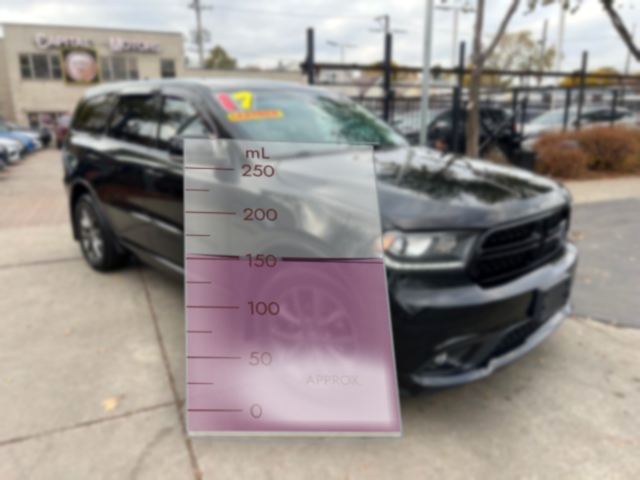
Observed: 150mL
